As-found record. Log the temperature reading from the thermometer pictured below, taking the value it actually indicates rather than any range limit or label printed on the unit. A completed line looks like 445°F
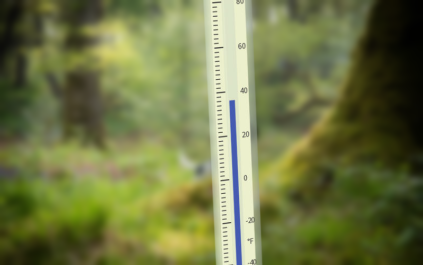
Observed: 36°F
